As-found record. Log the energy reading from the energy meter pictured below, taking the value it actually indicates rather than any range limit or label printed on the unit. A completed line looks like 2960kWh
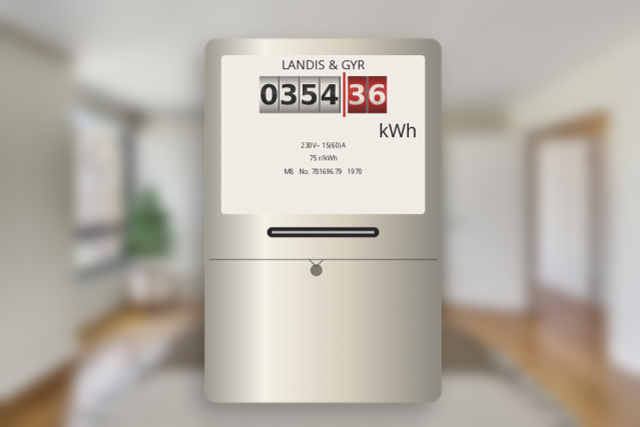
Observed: 354.36kWh
